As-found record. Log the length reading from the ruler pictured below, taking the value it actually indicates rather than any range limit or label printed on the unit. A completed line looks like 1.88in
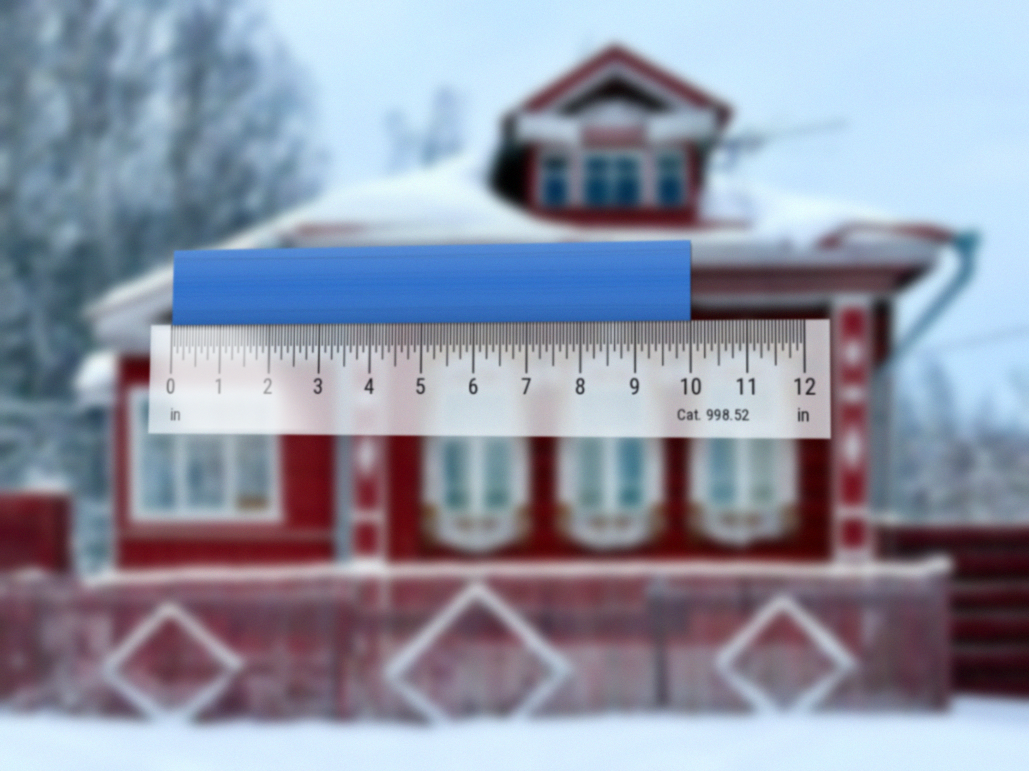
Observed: 10in
